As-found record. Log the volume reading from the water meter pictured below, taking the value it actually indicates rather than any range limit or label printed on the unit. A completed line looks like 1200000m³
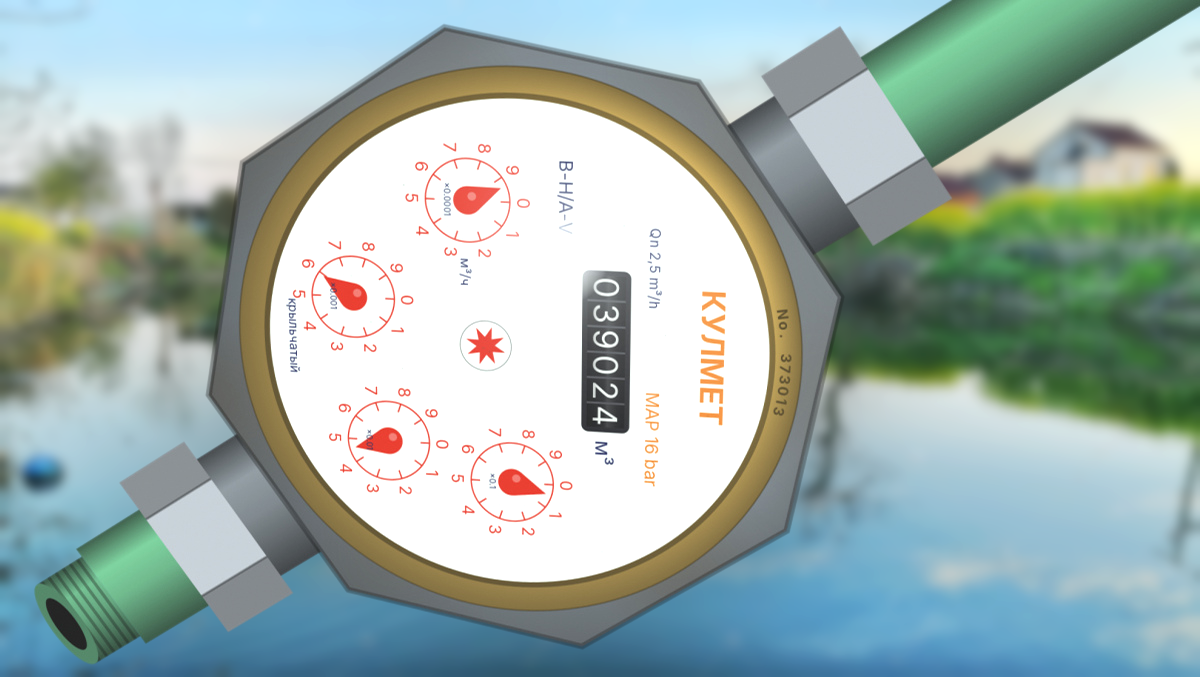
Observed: 39024.0459m³
